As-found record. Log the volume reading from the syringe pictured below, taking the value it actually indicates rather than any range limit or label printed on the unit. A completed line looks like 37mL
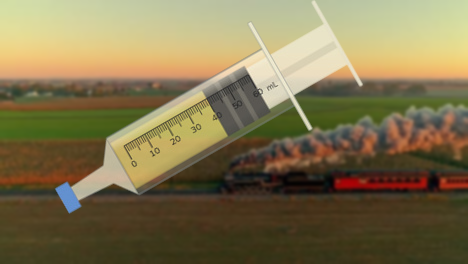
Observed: 40mL
